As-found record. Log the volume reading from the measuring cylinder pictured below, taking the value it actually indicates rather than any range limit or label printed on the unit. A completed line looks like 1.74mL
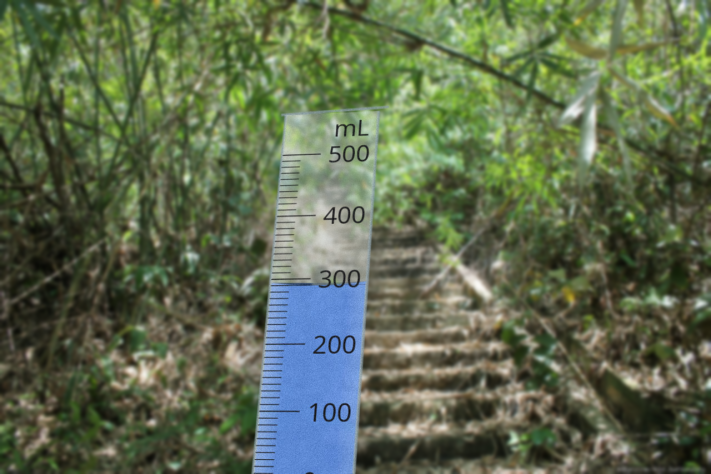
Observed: 290mL
